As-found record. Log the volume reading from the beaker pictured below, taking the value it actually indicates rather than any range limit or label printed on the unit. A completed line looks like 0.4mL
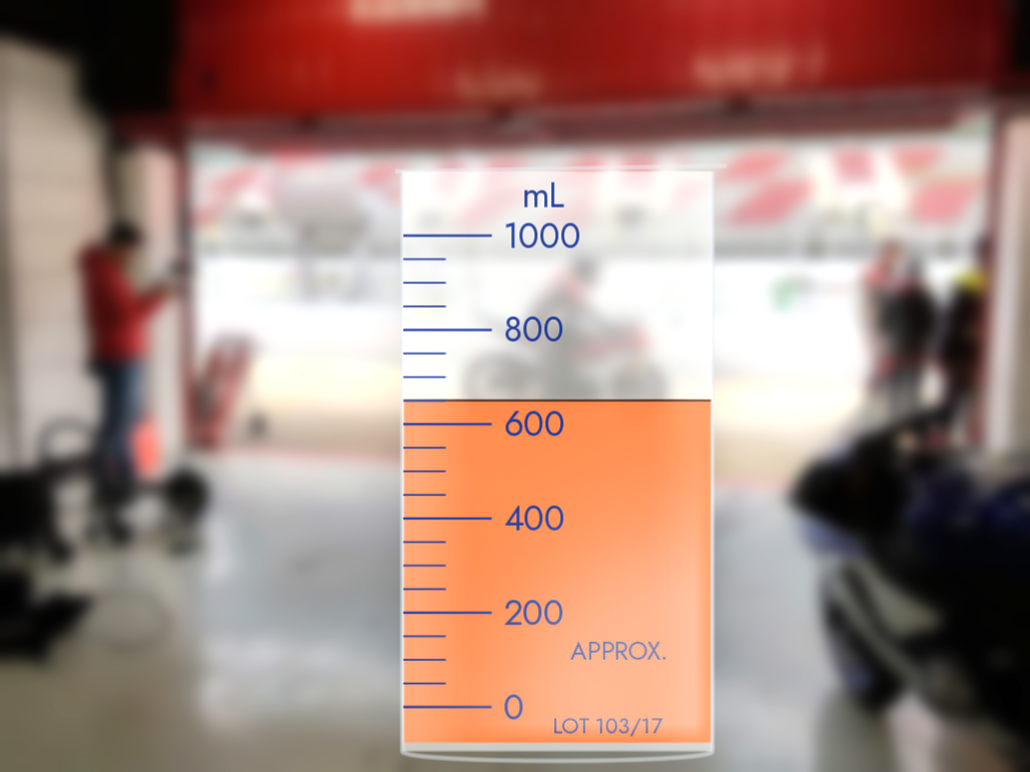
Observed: 650mL
